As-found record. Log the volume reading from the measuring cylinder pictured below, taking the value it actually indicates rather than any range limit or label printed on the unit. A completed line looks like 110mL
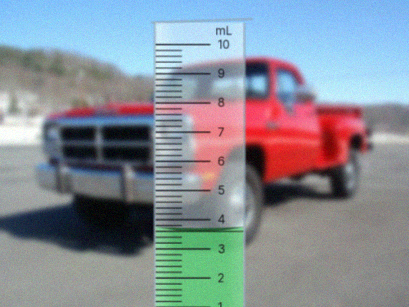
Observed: 3.6mL
